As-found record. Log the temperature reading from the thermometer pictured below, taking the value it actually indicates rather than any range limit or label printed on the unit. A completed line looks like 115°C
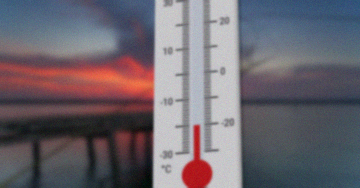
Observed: -20°C
